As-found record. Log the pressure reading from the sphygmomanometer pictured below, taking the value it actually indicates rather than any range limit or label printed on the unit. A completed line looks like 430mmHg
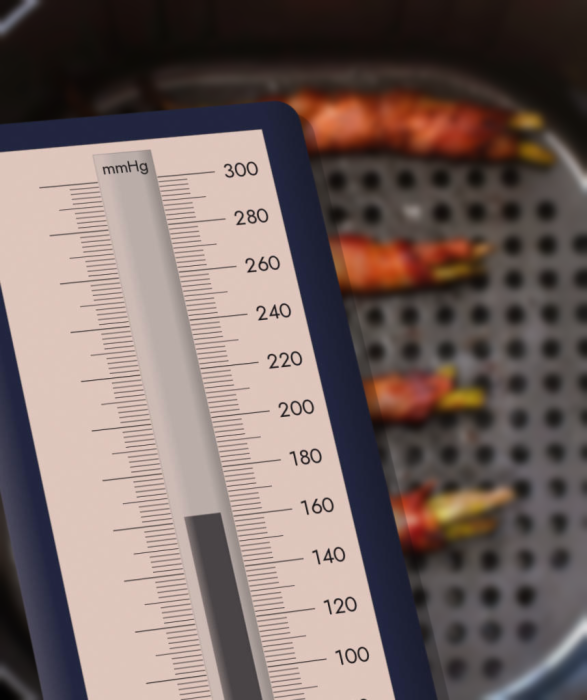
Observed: 162mmHg
